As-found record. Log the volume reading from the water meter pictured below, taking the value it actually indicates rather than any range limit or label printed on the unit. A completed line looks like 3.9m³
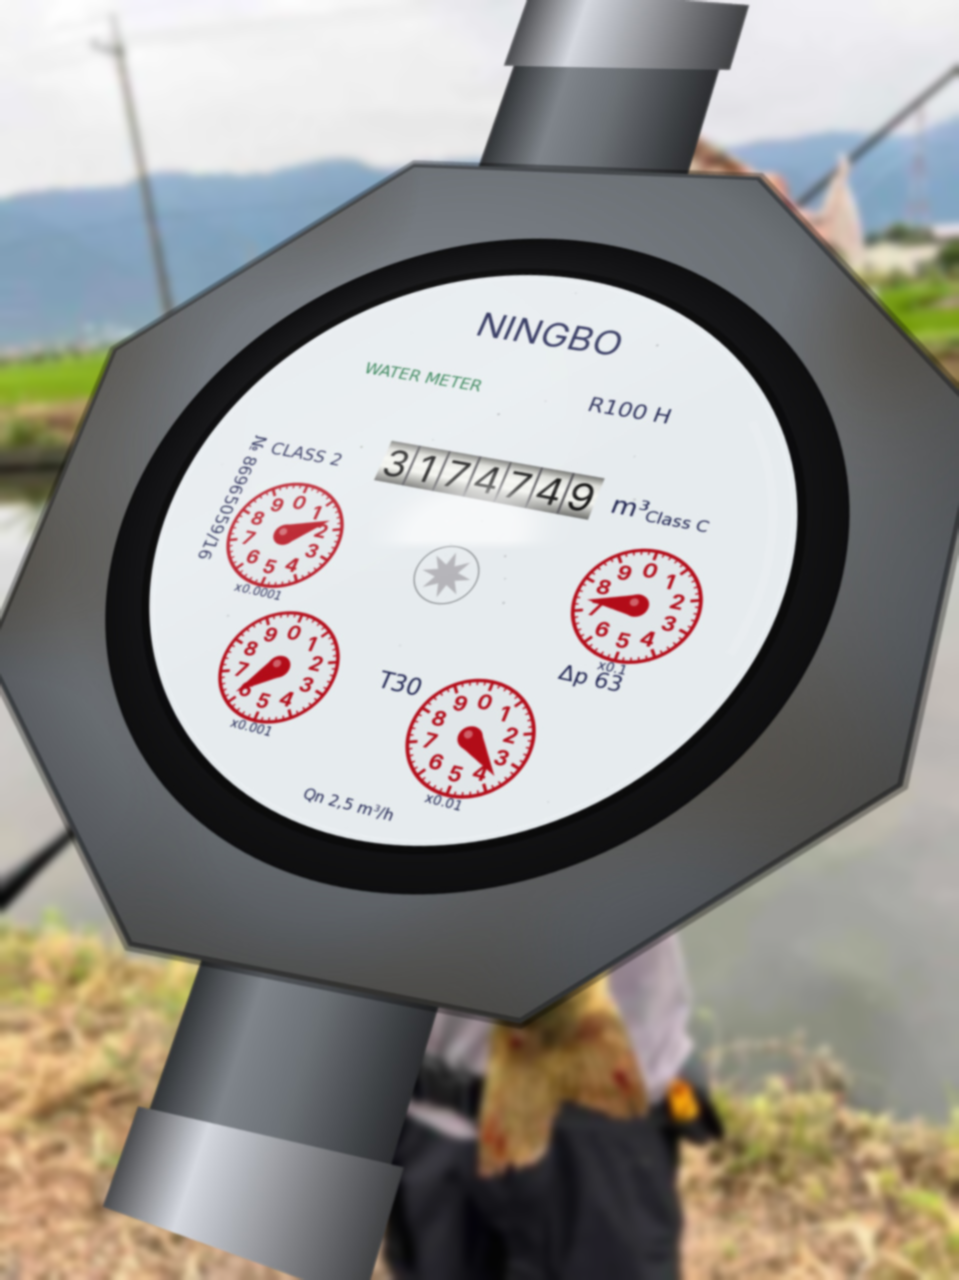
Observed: 3174749.7361m³
